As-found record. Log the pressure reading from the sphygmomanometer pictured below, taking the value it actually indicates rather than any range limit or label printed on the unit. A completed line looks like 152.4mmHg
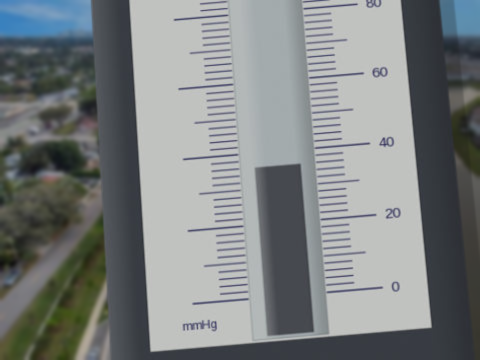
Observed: 36mmHg
